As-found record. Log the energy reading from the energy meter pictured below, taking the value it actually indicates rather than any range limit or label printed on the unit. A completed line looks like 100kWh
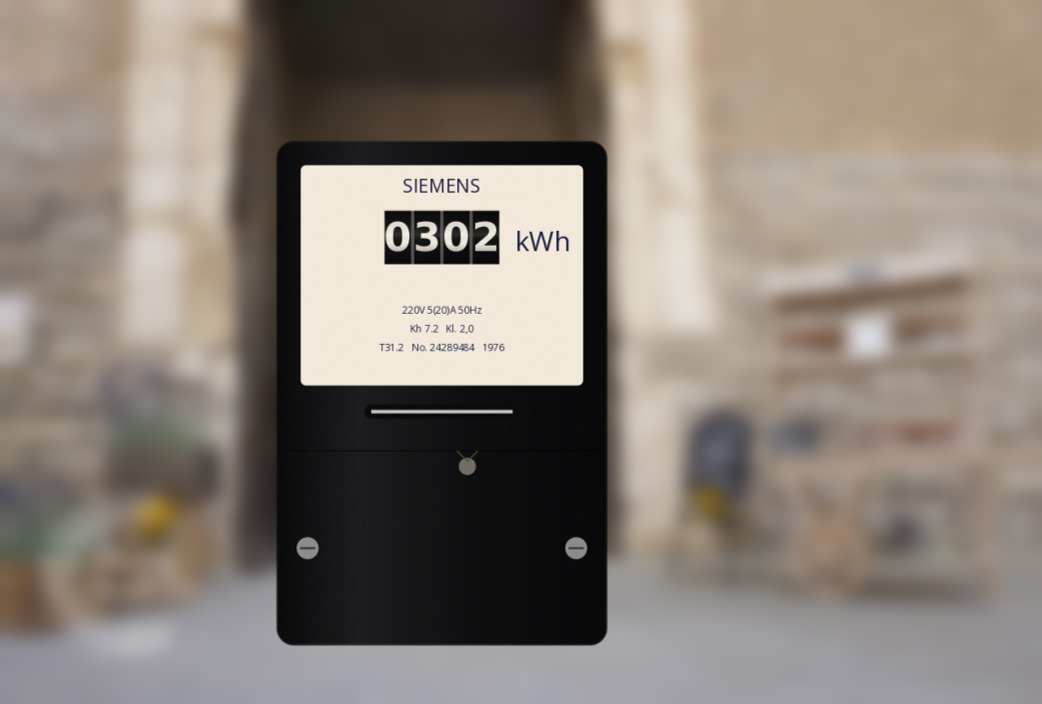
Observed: 302kWh
